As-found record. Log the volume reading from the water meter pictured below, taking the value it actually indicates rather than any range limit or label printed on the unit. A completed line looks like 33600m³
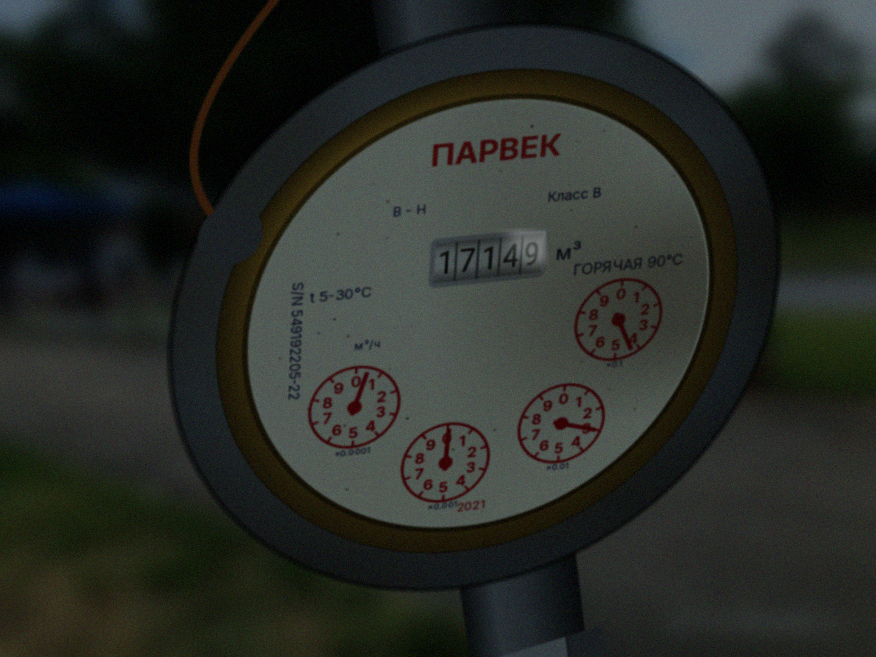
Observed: 17149.4300m³
